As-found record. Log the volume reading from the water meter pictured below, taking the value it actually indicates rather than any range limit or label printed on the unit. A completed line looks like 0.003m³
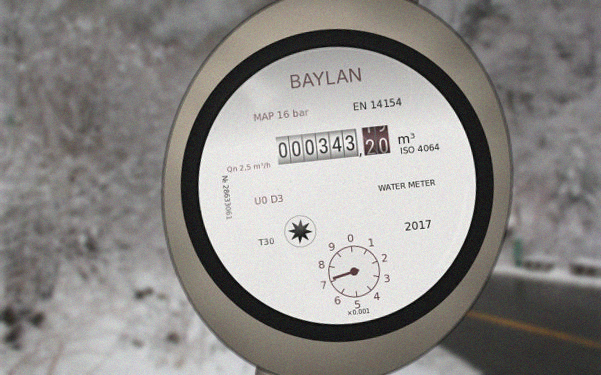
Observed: 343.197m³
